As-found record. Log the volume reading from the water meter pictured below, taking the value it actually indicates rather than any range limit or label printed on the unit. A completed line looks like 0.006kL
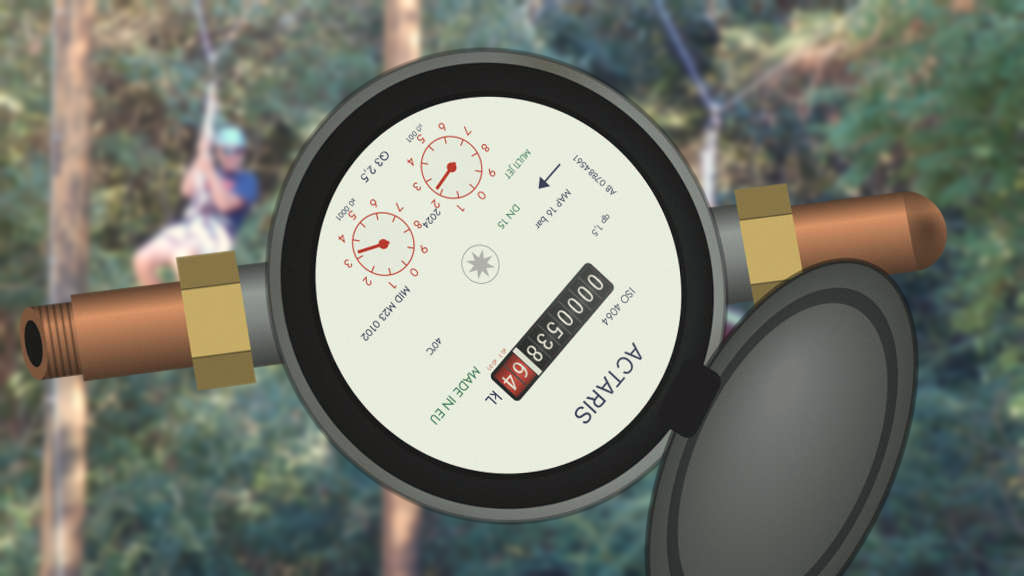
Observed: 538.6423kL
